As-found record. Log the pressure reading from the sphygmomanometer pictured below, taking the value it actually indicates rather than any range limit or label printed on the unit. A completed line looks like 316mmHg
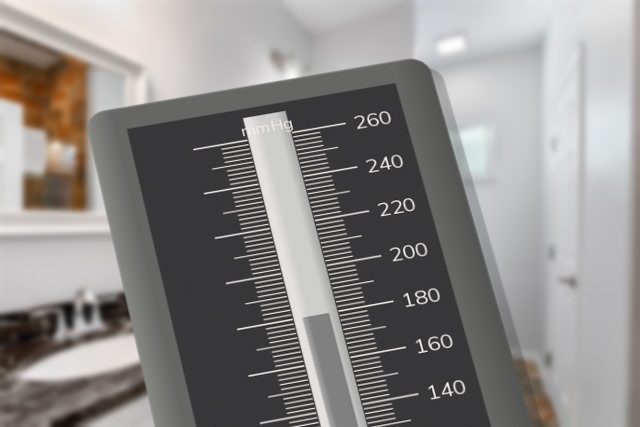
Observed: 180mmHg
